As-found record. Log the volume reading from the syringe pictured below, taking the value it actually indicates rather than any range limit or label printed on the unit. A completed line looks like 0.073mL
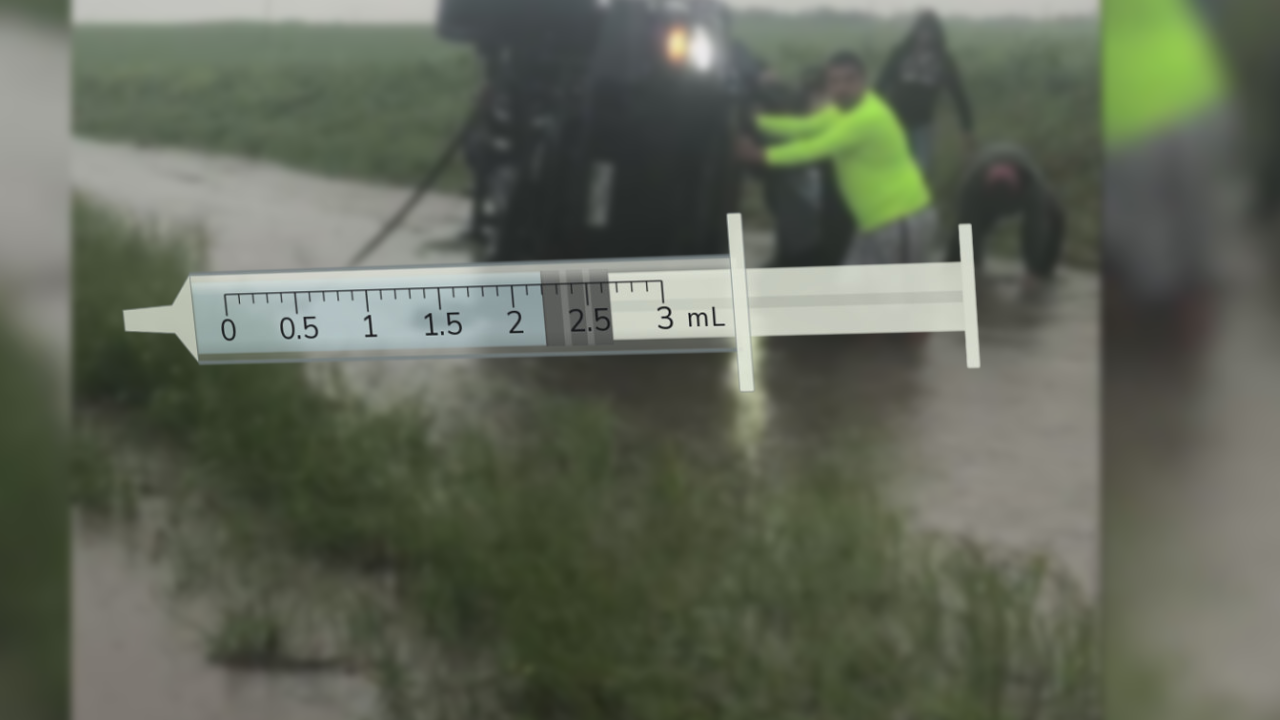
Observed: 2.2mL
